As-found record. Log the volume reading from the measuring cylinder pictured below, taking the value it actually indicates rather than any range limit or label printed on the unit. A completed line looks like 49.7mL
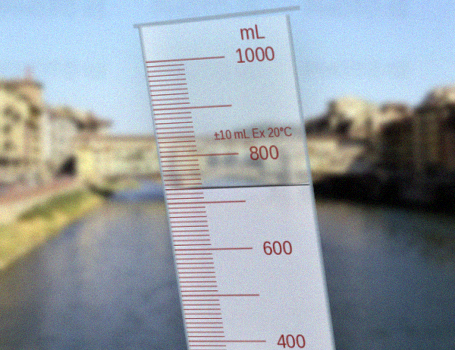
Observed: 730mL
